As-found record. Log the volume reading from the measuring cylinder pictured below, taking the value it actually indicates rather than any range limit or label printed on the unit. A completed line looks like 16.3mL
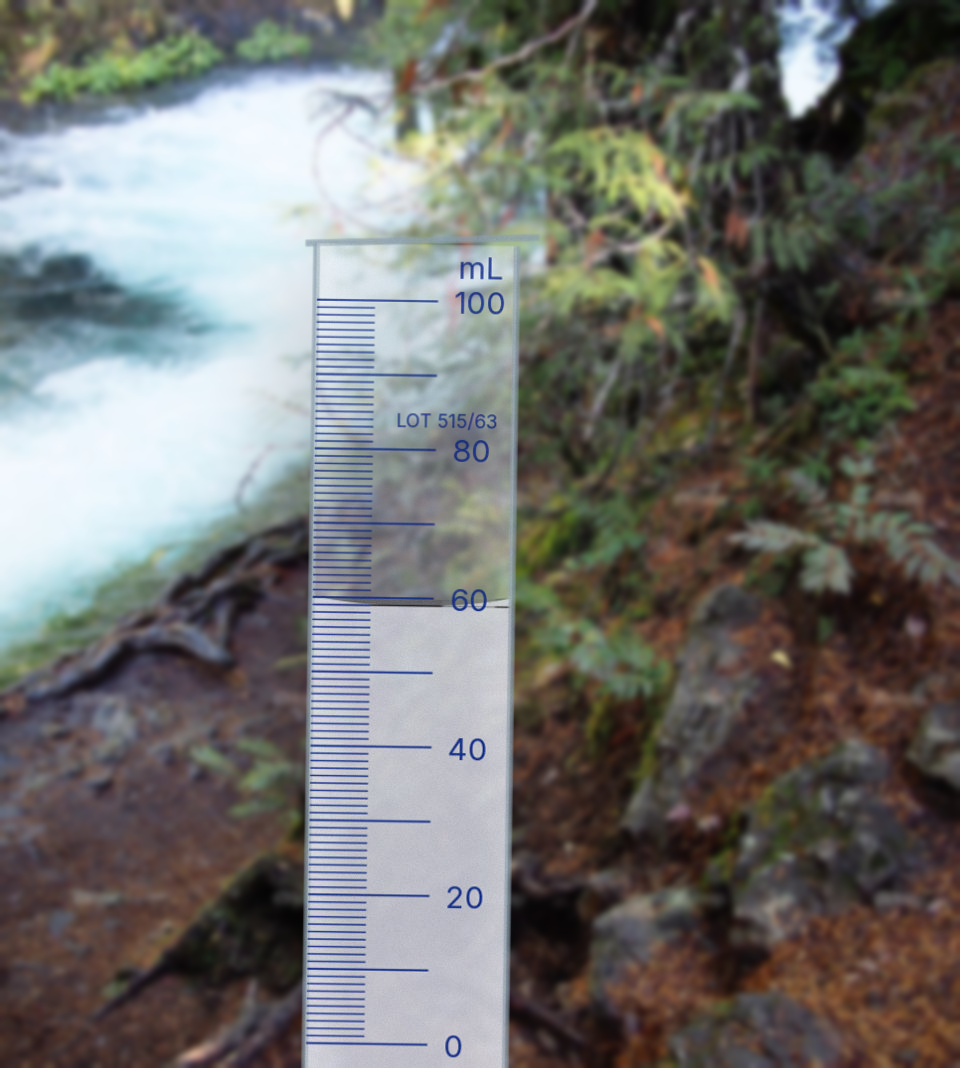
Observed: 59mL
